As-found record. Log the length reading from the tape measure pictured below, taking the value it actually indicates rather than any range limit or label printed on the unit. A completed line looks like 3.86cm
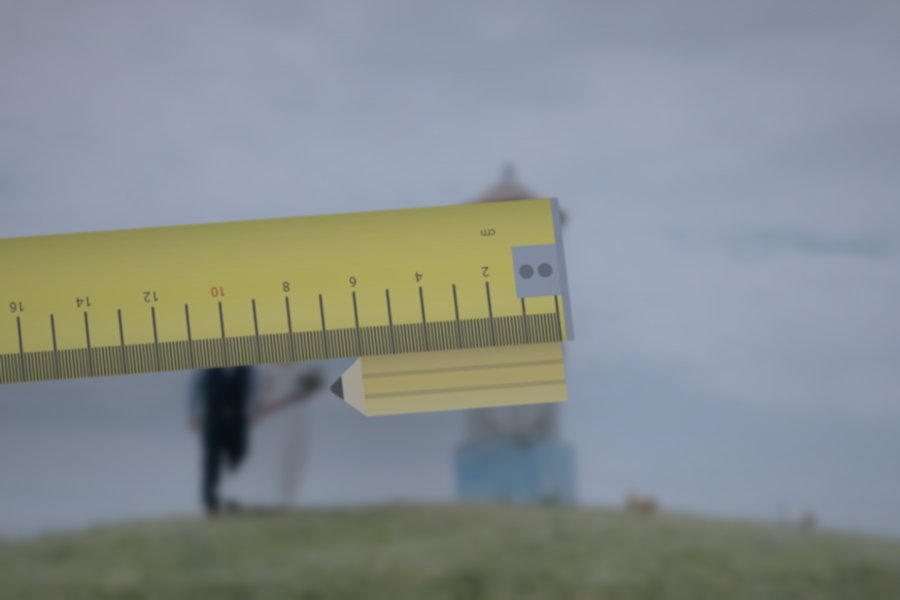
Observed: 7cm
